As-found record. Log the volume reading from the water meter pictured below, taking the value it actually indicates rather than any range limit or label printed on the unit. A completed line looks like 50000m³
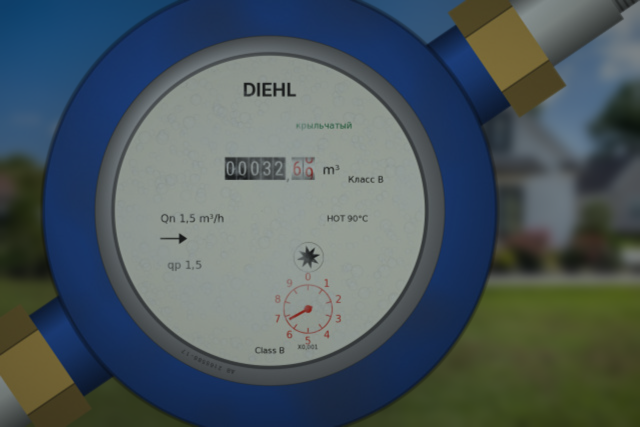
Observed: 32.686m³
